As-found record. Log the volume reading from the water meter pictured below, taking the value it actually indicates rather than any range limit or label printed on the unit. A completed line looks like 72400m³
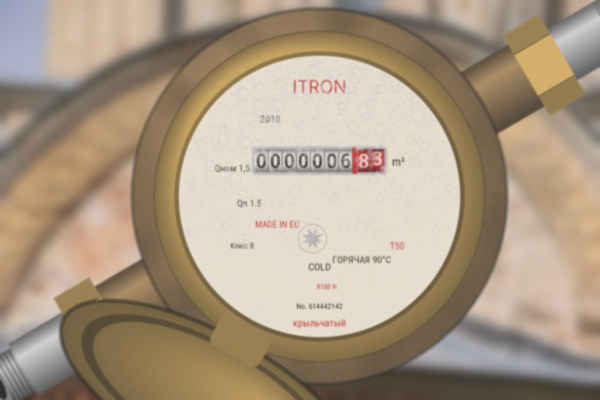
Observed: 6.83m³
